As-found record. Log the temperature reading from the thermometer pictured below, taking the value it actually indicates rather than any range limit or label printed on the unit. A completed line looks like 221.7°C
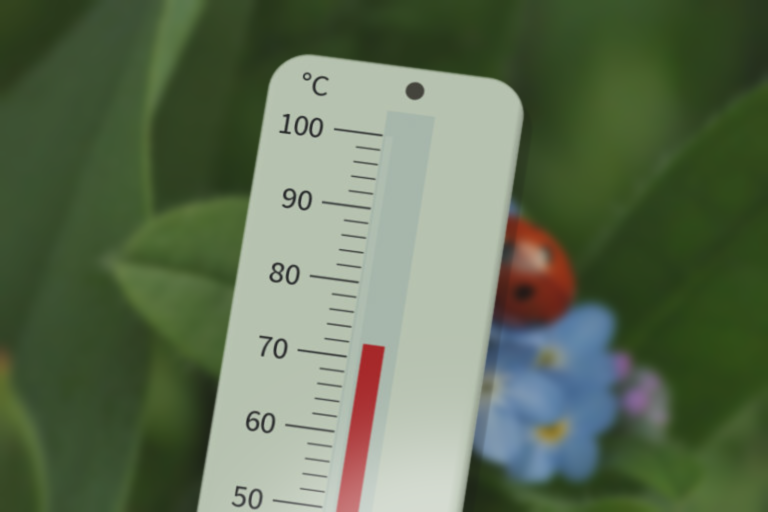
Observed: 72°C
